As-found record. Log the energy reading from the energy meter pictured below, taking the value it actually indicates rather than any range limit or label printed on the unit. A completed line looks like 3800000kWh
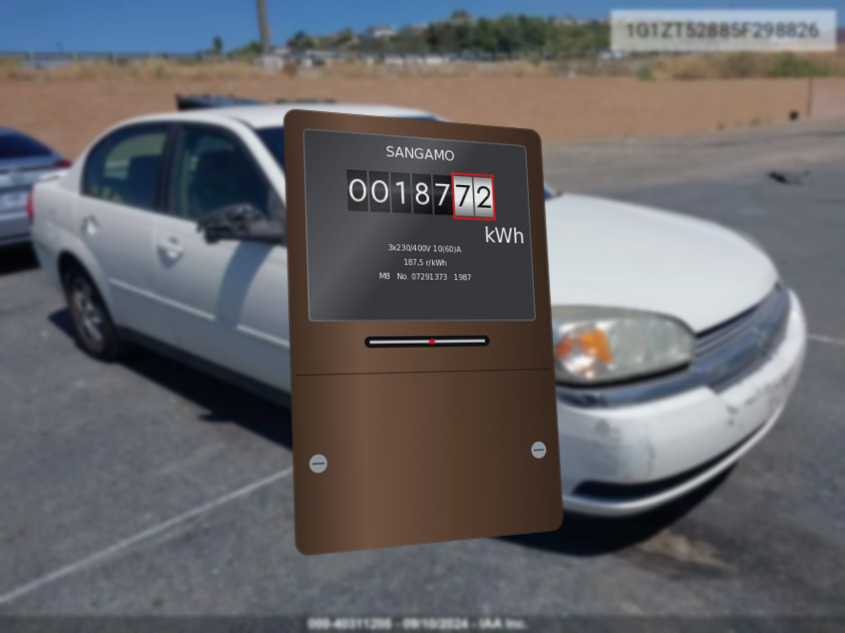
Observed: 187.72kWh
